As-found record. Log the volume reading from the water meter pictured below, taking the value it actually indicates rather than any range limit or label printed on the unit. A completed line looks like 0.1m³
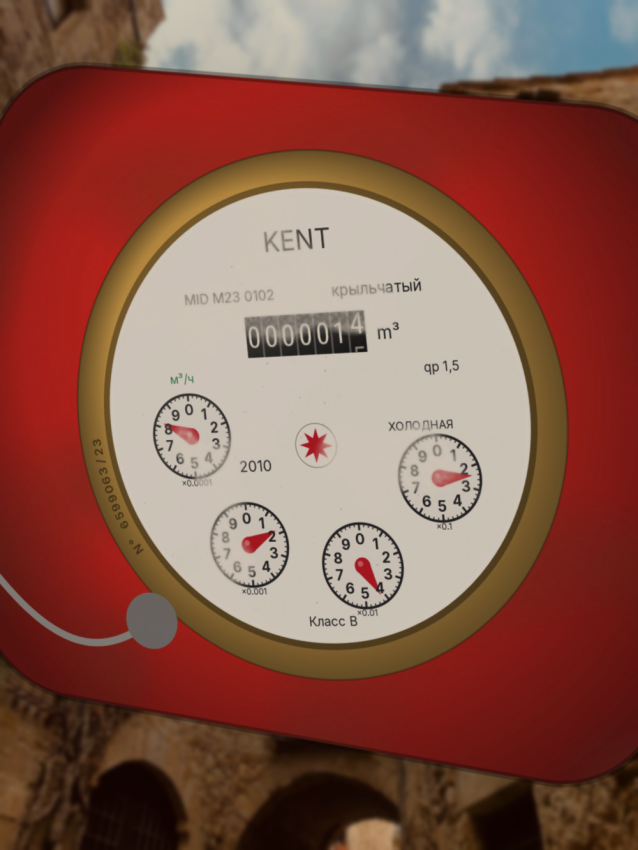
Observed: 14.2418m³
